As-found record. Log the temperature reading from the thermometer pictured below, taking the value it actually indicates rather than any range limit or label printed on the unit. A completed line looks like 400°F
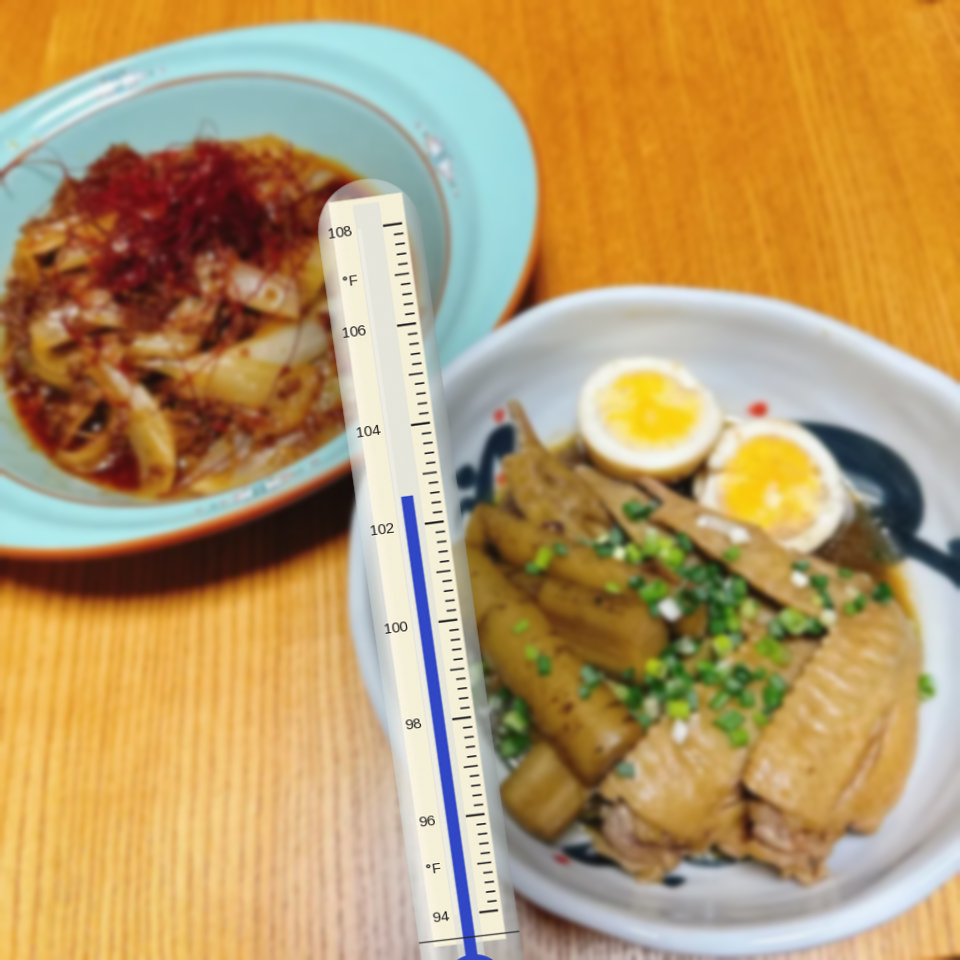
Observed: 102.6°F
